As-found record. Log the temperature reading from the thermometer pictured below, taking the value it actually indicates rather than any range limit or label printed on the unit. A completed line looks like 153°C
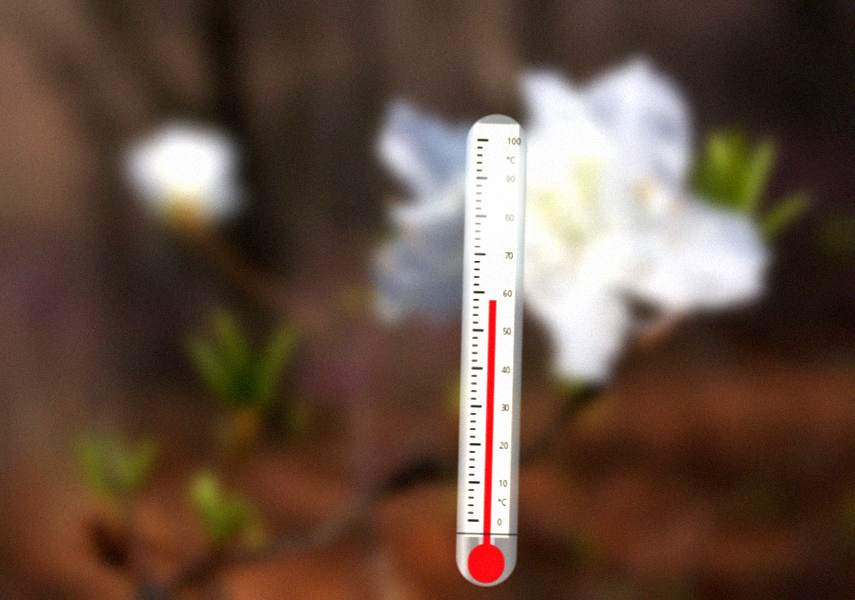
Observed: 58°C
